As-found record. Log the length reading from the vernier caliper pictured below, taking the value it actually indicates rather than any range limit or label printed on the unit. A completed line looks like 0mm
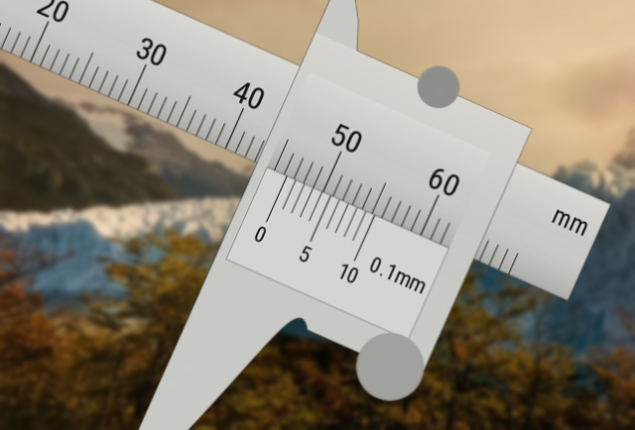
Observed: 46.3mm
